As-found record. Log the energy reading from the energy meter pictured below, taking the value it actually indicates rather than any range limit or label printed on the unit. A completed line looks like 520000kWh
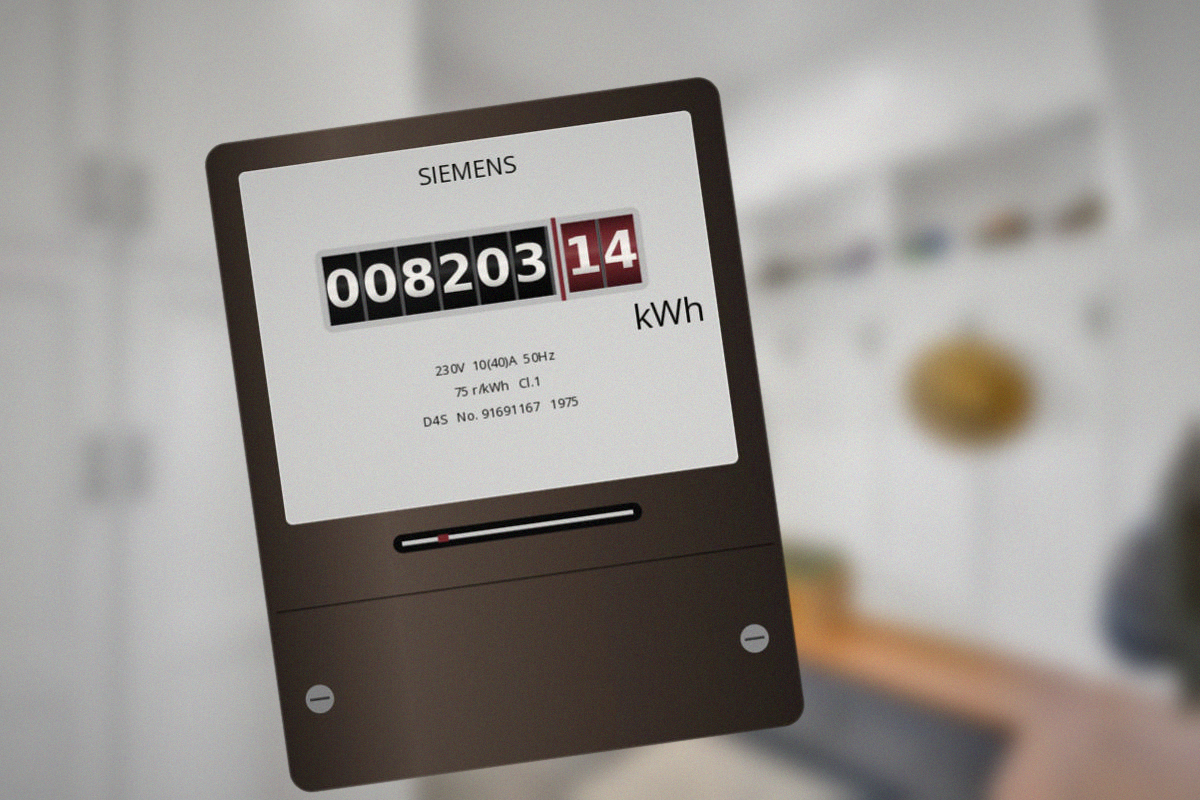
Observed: 8203.14kWh
